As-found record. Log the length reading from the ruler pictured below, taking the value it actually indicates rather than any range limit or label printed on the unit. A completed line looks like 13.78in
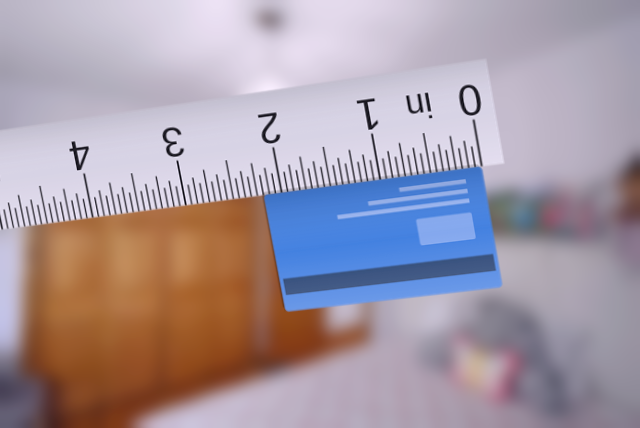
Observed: 2.1875in
